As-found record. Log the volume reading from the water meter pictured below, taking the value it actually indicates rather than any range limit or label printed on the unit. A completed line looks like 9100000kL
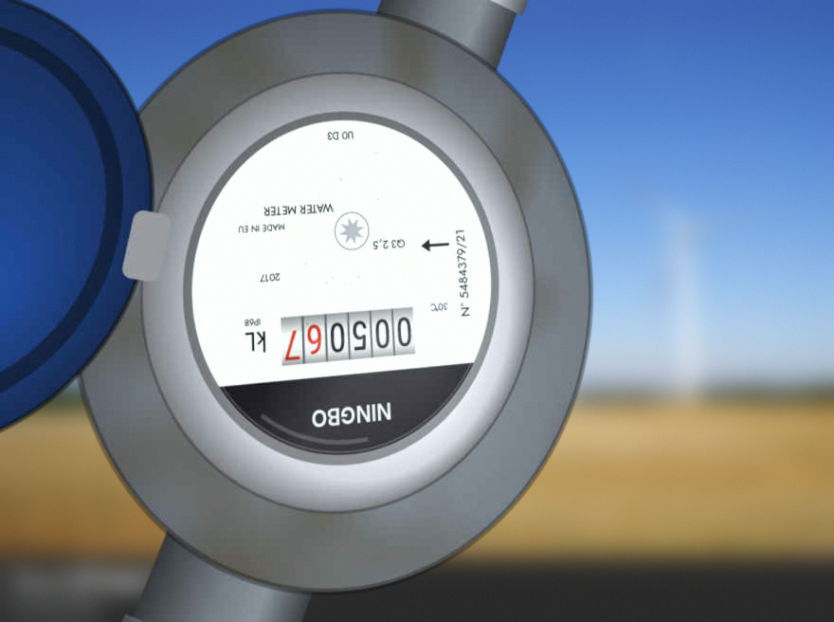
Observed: 50.67kL
